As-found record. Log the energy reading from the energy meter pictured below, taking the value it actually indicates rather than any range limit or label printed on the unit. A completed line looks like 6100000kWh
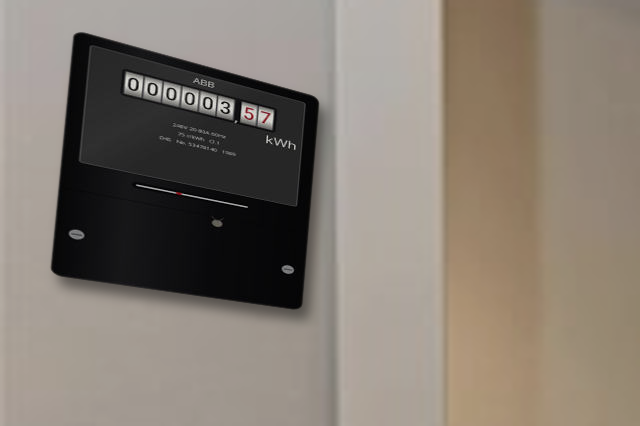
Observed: 3.57kWh
